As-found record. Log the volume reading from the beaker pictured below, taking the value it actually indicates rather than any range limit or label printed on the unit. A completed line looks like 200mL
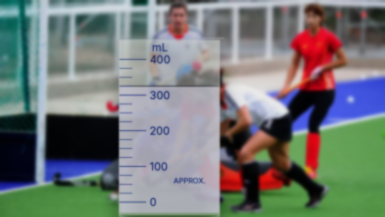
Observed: 325mL
